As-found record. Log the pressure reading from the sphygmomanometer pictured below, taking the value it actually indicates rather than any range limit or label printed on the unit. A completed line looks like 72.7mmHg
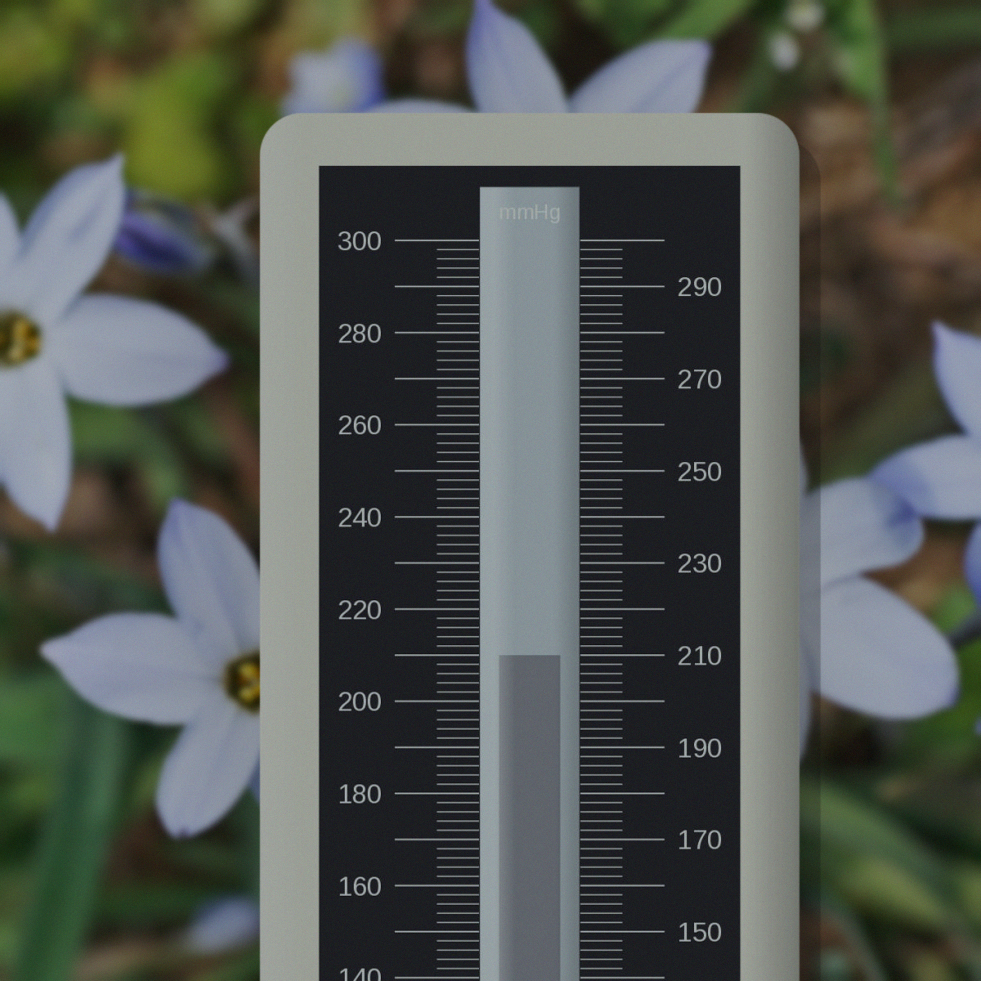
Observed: 210mmHg
